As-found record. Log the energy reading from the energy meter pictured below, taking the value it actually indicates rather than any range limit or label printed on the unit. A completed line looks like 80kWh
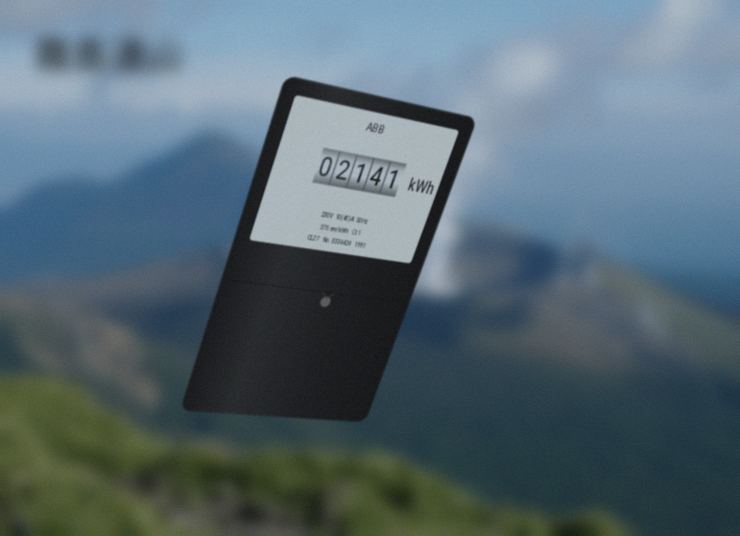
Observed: 2141kWh
